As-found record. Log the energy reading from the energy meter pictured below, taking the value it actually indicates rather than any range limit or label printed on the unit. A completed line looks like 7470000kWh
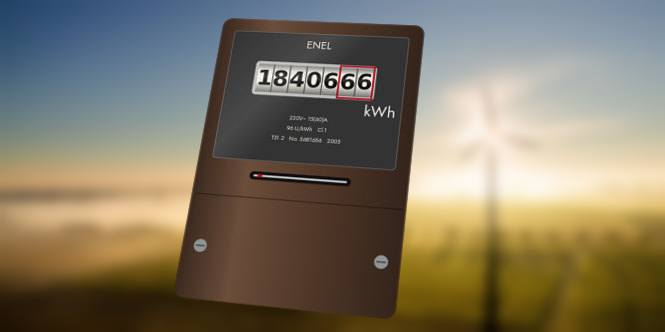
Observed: 18406.66kWh
